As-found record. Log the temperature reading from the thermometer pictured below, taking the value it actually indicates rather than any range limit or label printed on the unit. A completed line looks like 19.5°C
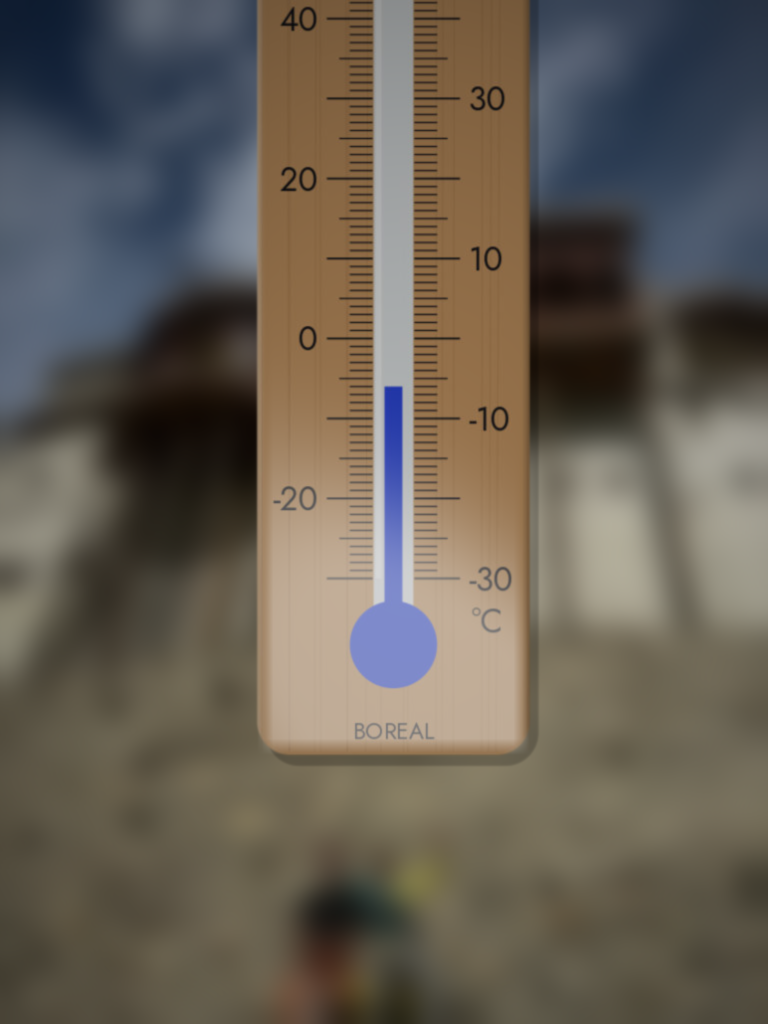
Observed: -6°C
